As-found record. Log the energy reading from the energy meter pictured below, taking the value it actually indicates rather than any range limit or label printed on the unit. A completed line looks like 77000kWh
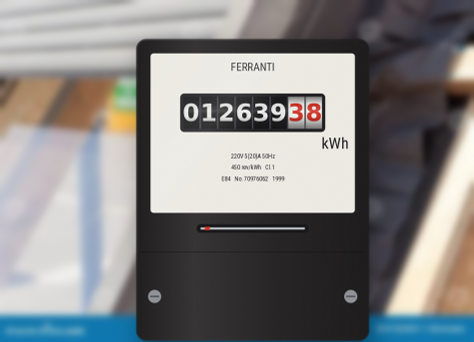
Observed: 12639.38kWh
